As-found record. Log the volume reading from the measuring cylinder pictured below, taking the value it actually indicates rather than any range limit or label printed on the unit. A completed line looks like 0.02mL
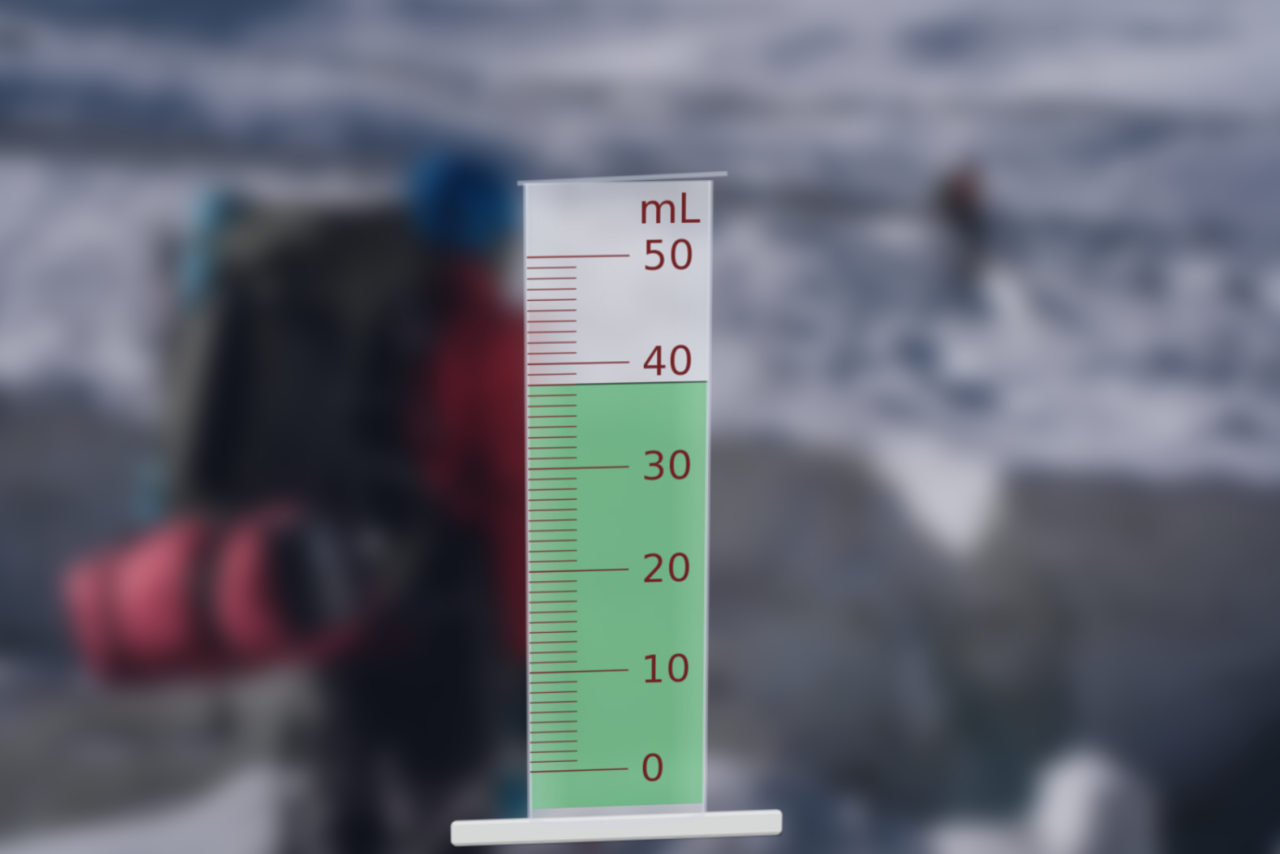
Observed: 38mL
